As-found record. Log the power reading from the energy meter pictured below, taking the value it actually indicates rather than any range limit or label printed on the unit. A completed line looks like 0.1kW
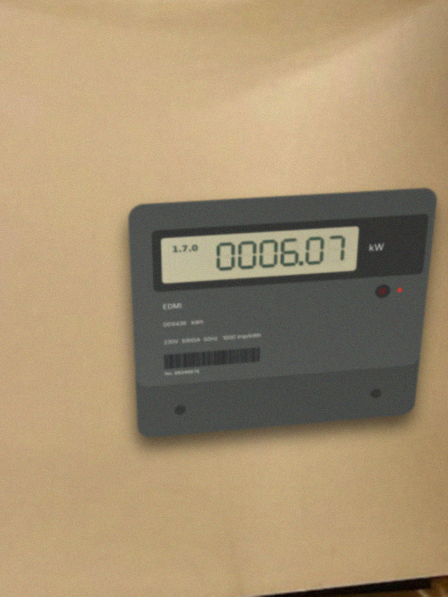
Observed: 6.07kW
